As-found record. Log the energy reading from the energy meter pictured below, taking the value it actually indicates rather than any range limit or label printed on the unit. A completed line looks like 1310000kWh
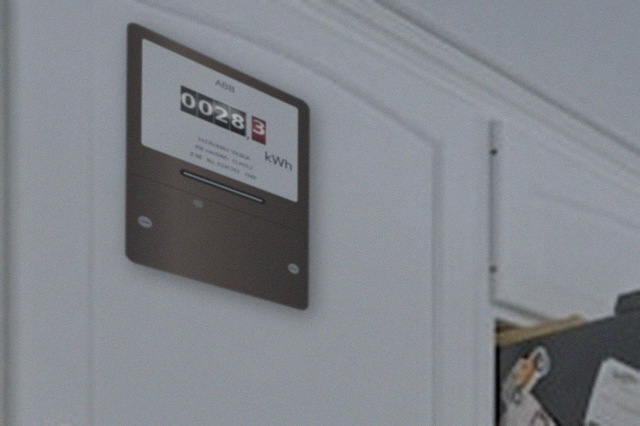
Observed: 28.3kWh
